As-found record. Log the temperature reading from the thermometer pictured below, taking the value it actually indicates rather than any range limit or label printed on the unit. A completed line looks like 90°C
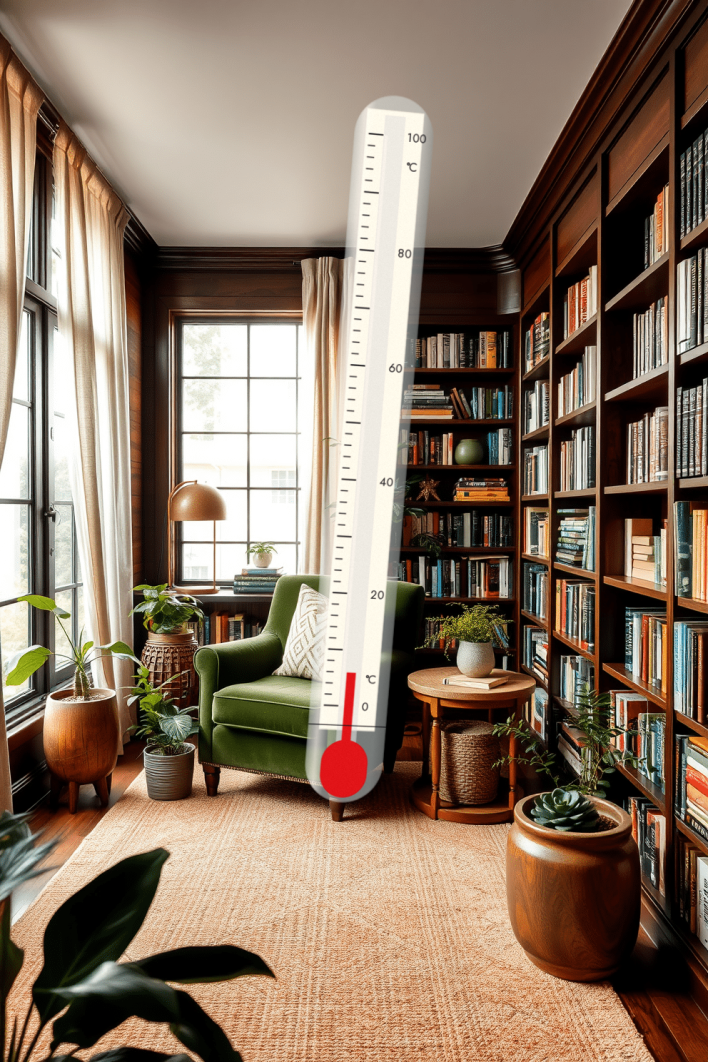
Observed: 6°C
